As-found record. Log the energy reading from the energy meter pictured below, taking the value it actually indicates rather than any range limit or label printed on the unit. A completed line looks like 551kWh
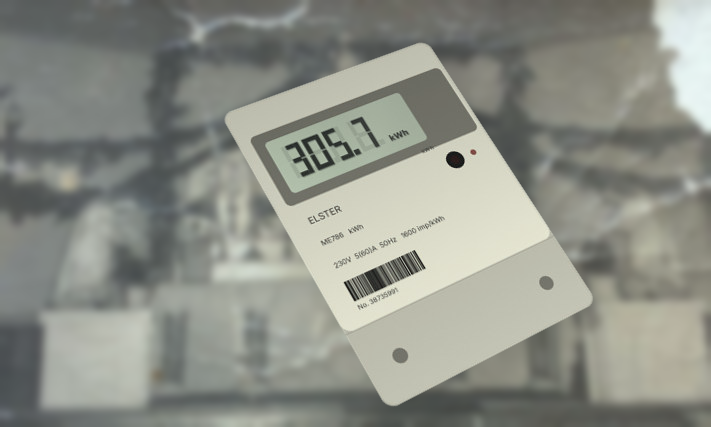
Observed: 305.7kWh
